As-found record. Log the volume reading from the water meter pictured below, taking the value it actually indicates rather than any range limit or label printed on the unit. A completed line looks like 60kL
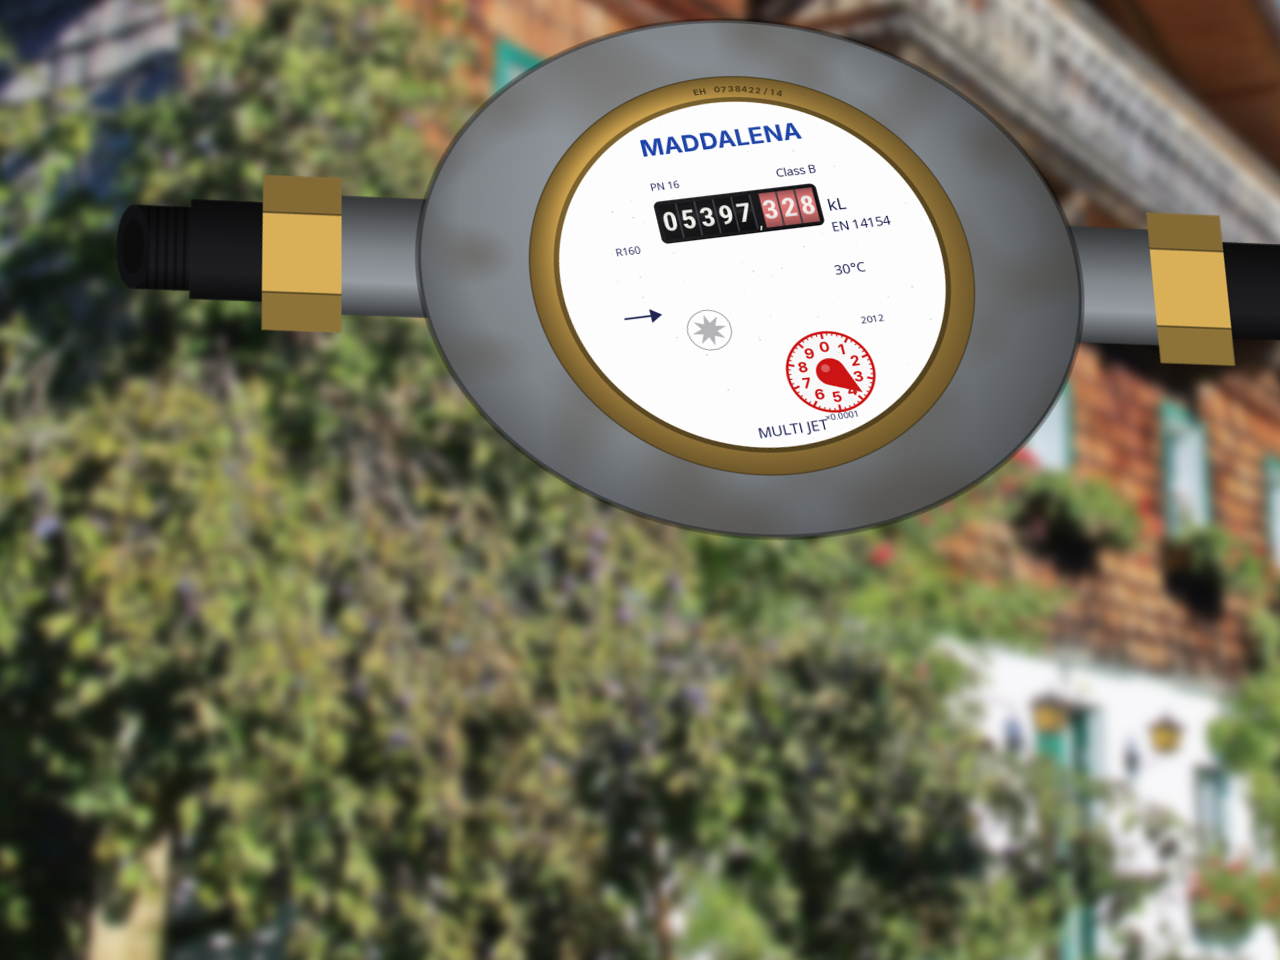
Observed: 5397.3283kL
